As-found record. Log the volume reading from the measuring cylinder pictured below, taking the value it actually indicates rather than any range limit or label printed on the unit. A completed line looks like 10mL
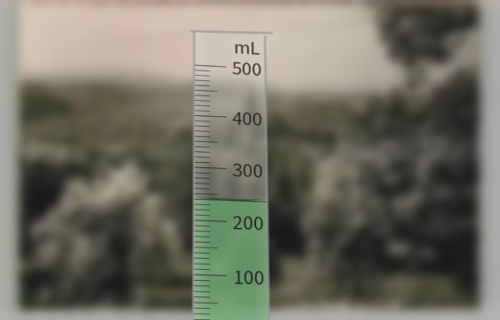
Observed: 240mL
